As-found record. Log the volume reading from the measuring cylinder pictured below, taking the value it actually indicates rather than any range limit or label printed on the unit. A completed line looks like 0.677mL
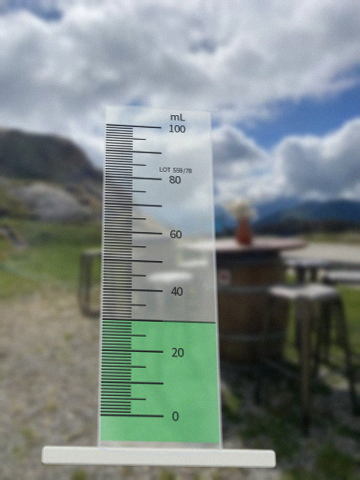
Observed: 30mL
